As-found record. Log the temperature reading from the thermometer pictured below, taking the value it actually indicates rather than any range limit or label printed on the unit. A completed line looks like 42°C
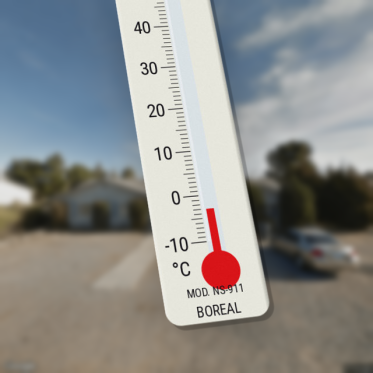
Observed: -3°C
